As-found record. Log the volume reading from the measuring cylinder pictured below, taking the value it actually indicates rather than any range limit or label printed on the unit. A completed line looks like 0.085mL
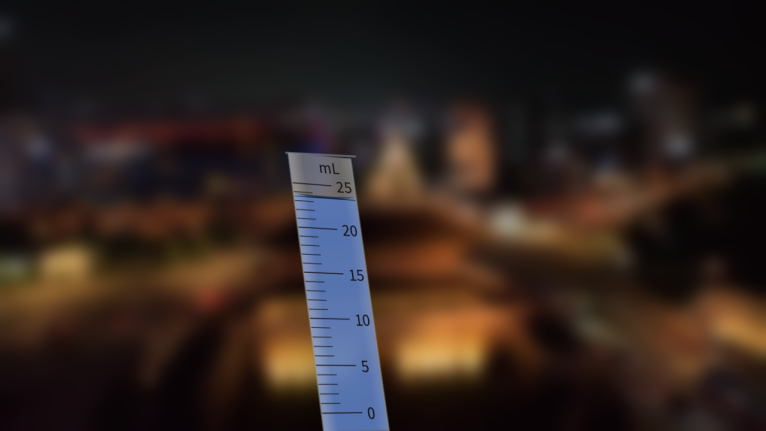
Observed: 23.5mL
